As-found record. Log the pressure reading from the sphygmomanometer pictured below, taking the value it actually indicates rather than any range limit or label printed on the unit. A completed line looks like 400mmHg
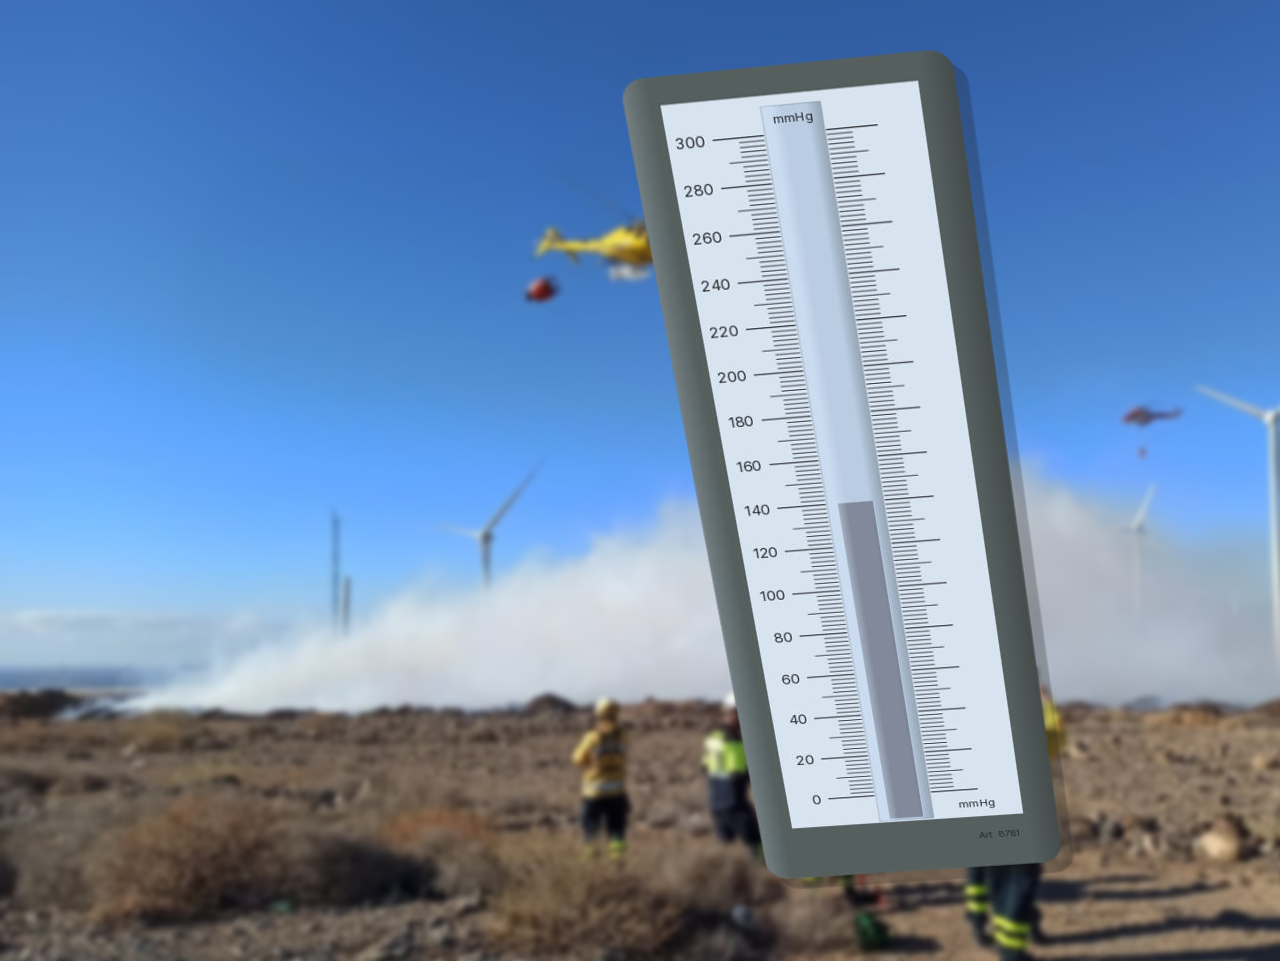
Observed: 140mmHg
